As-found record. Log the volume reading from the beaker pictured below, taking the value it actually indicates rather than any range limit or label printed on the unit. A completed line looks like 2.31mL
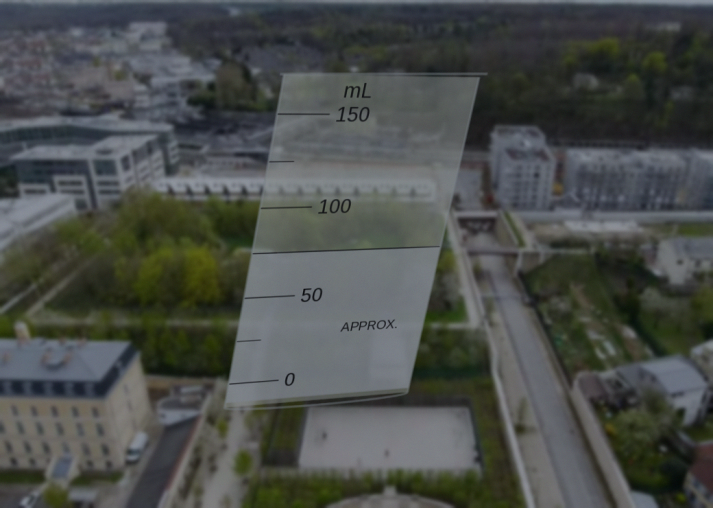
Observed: 75mL
